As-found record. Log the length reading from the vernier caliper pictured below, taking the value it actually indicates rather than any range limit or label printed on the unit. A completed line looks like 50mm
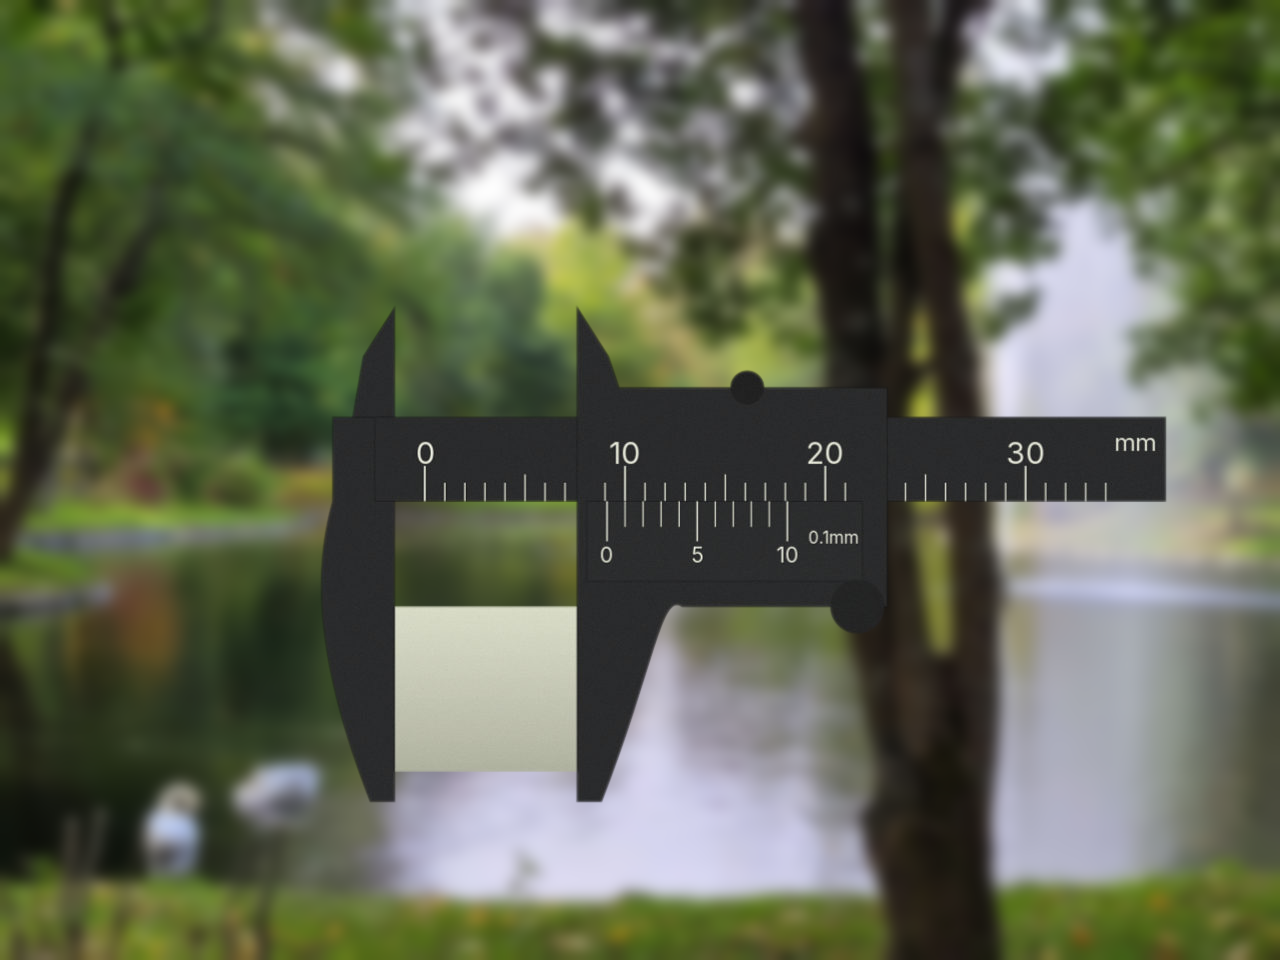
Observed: 9.1mm
